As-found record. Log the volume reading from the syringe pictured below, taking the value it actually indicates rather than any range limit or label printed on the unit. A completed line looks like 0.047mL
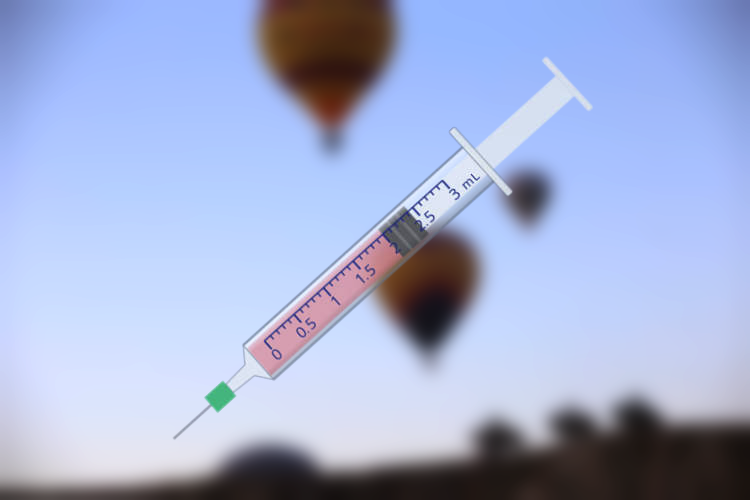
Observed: 2mL
